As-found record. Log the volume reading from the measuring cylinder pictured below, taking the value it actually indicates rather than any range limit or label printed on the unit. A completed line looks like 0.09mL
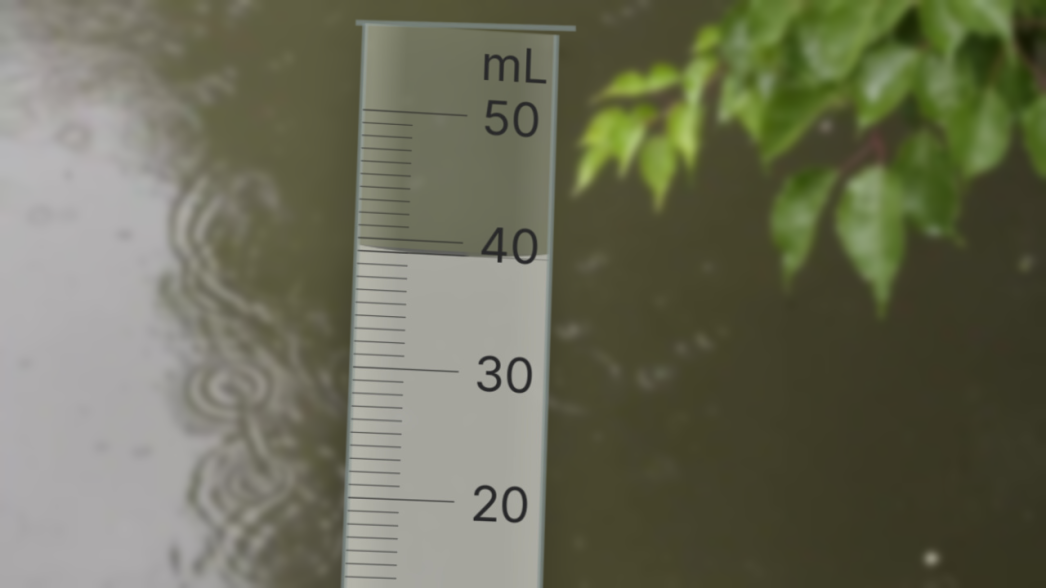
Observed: 39mL
